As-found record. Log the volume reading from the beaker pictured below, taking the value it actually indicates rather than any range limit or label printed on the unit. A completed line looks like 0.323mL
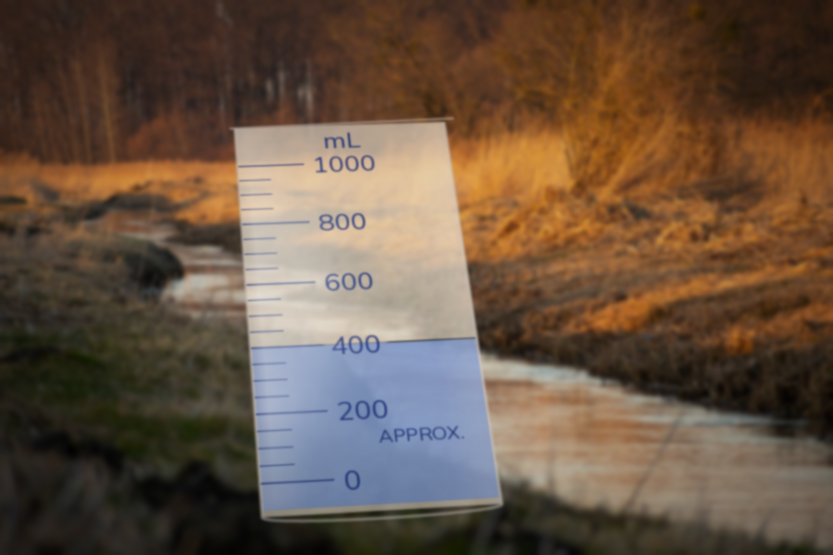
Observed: 400mL
